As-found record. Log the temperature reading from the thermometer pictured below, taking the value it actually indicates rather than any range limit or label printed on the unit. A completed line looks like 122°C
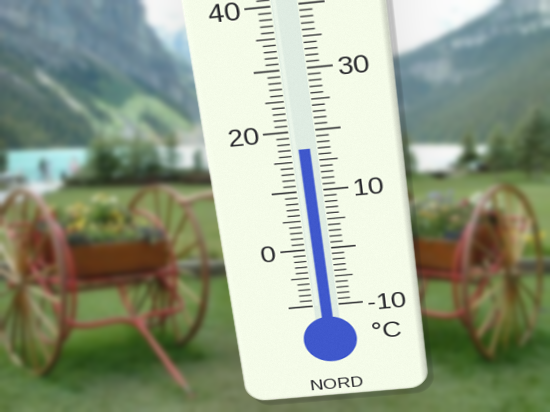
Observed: 17°C
